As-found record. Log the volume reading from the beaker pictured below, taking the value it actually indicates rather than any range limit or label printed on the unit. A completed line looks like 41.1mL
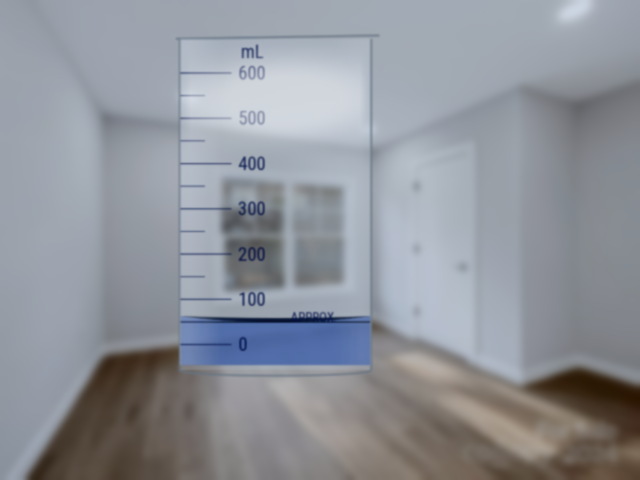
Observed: 50mL
